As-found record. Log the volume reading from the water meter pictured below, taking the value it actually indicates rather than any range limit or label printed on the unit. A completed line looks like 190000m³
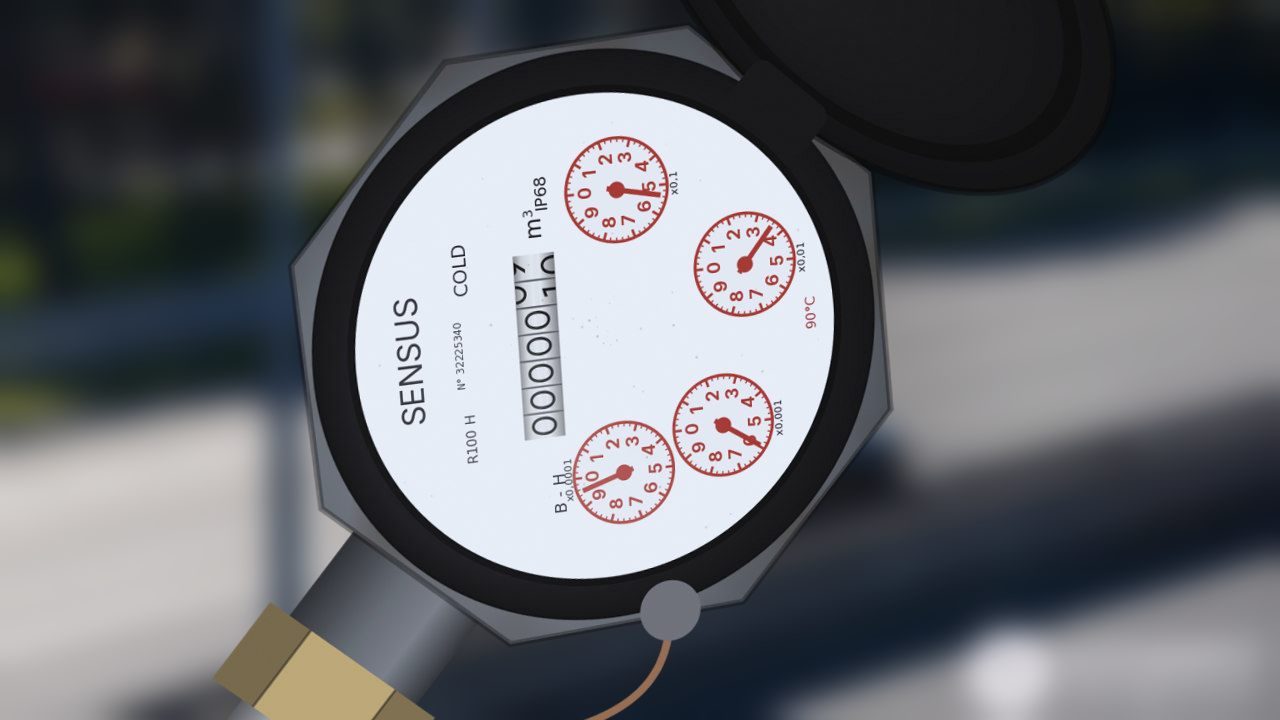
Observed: 9.5359m³
